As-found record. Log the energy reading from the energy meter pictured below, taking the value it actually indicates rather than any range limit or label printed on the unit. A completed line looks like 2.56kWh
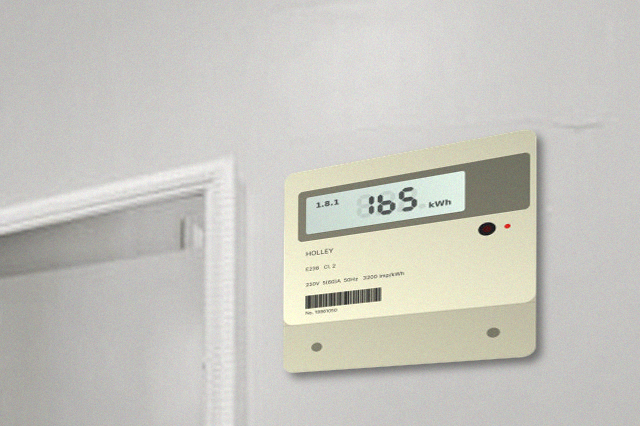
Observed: 165kWh
